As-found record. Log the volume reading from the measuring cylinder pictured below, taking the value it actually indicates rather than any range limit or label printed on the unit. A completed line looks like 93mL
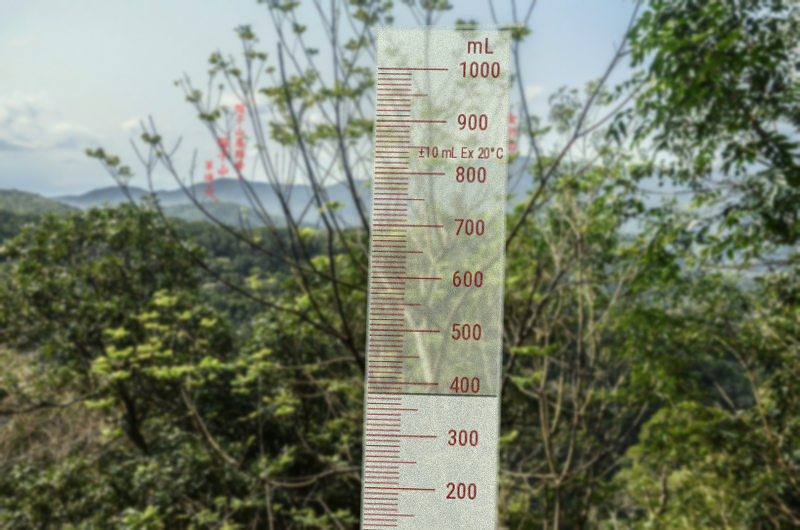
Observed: 380mL
